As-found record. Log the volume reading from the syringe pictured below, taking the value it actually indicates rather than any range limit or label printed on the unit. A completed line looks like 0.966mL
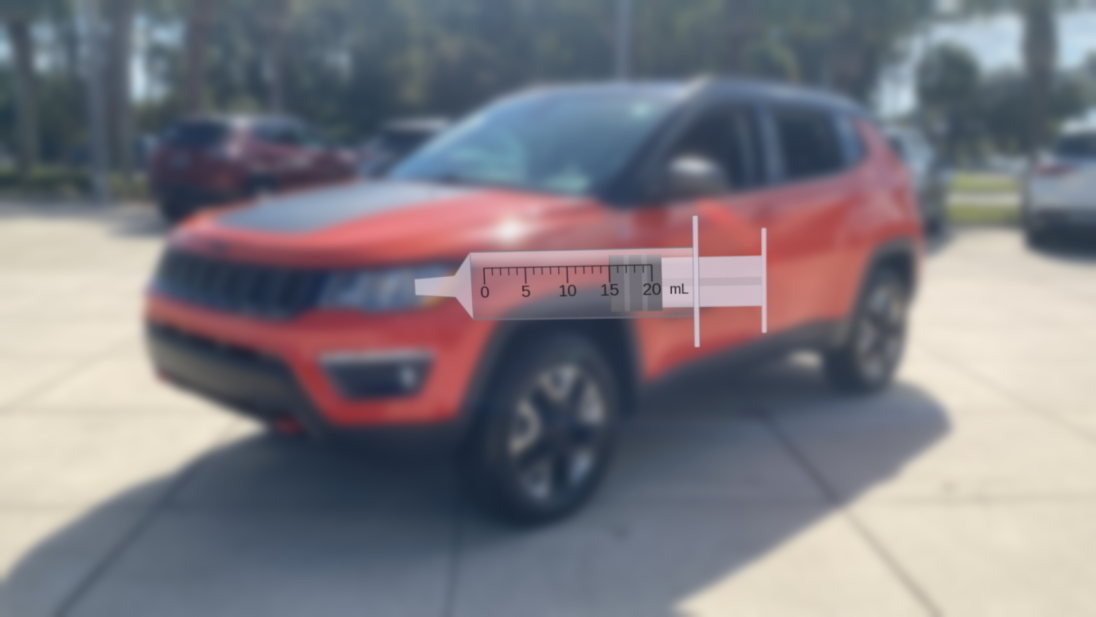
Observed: 15mL
